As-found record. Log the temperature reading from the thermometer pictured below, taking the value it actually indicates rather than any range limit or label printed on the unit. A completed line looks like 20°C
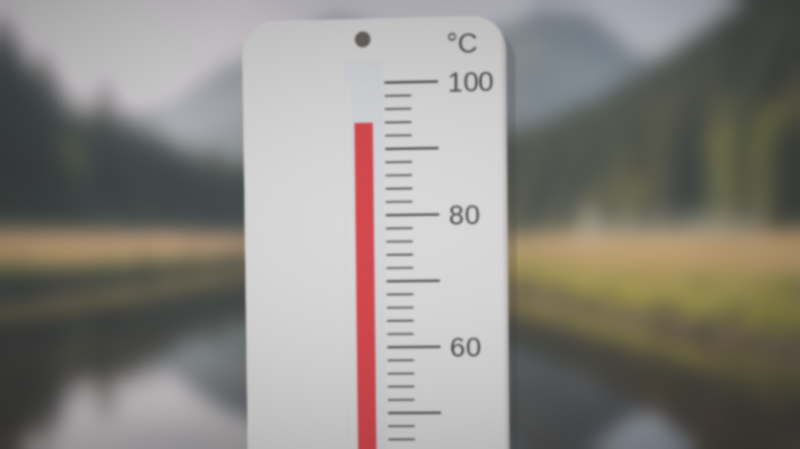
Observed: 94°C
